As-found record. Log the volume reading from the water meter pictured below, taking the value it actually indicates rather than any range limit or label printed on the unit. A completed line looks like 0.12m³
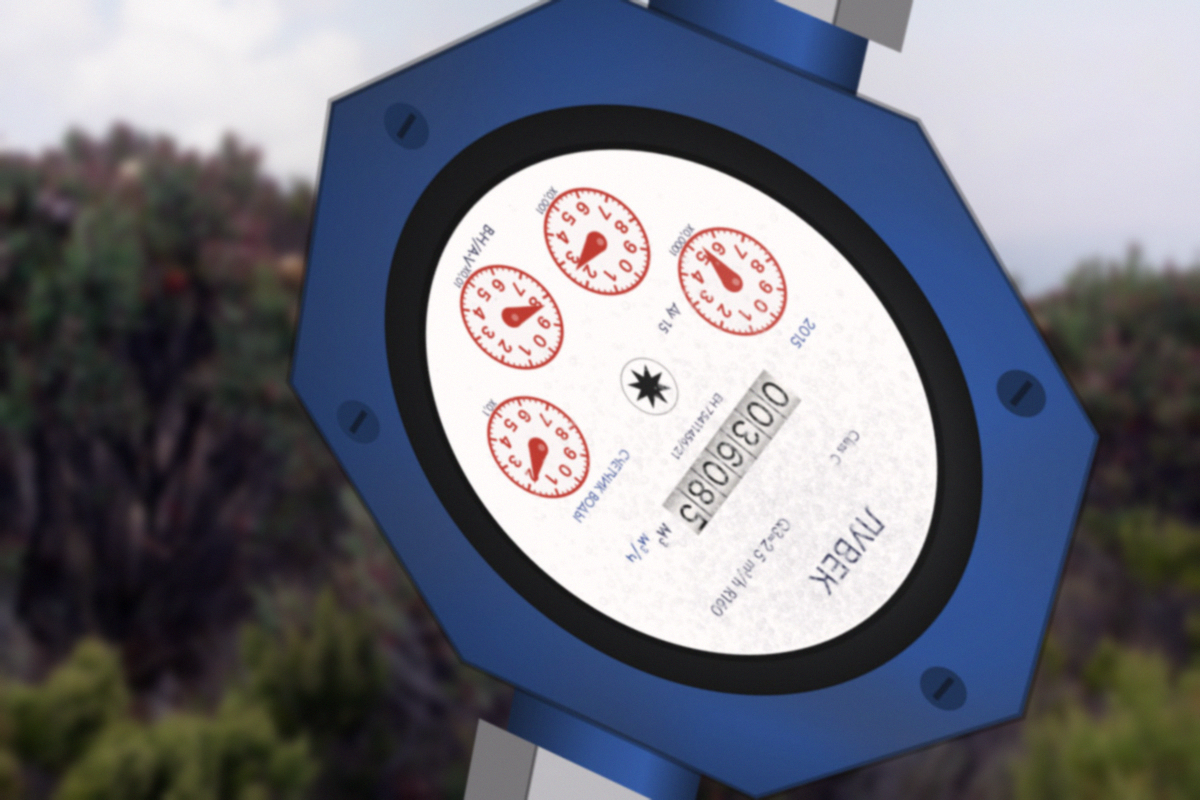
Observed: 36085.1825m³
